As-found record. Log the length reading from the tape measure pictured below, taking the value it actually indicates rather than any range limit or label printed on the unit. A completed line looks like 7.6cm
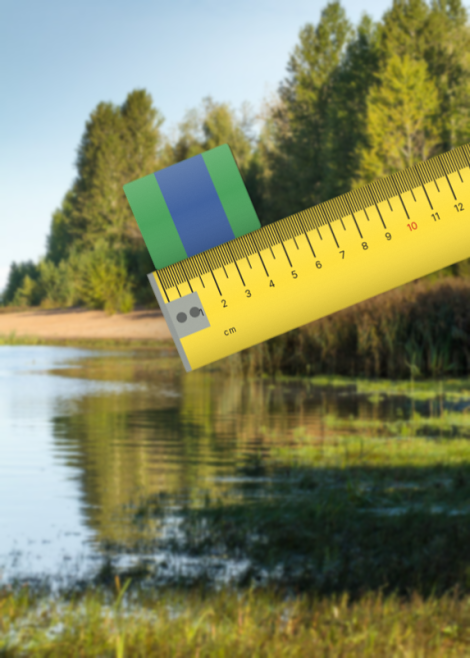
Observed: 4.5cm
